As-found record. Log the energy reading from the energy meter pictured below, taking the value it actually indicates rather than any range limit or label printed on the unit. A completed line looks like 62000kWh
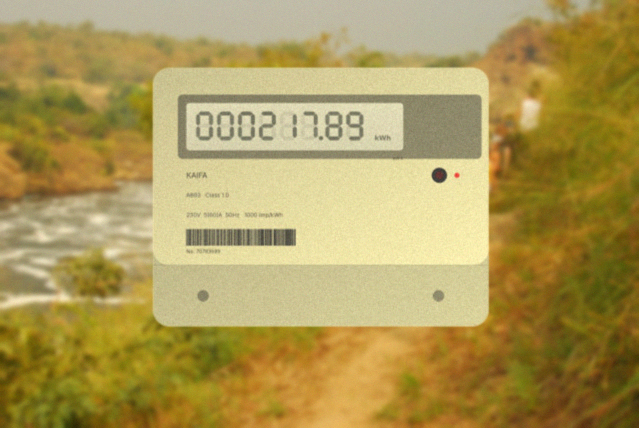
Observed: 217.89kWh
